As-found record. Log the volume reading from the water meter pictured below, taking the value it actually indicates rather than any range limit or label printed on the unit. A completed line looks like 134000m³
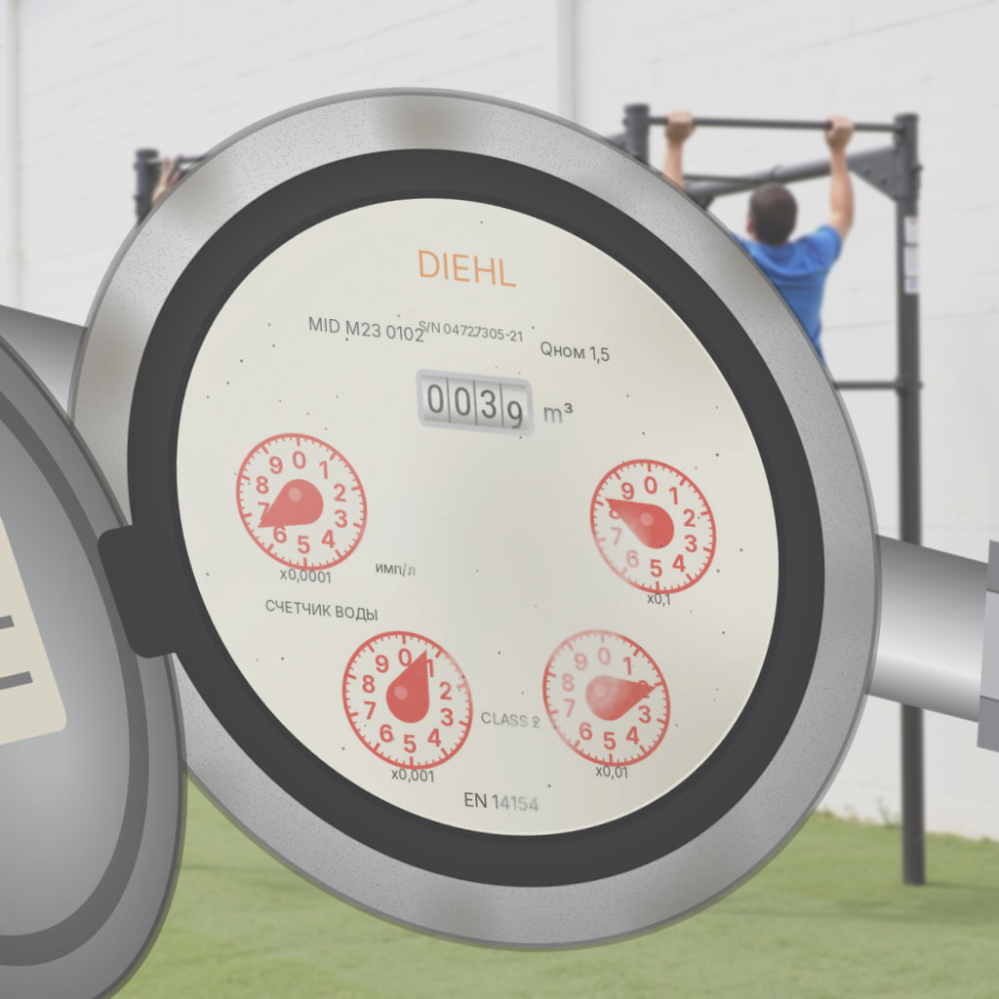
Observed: 38.8206m³
